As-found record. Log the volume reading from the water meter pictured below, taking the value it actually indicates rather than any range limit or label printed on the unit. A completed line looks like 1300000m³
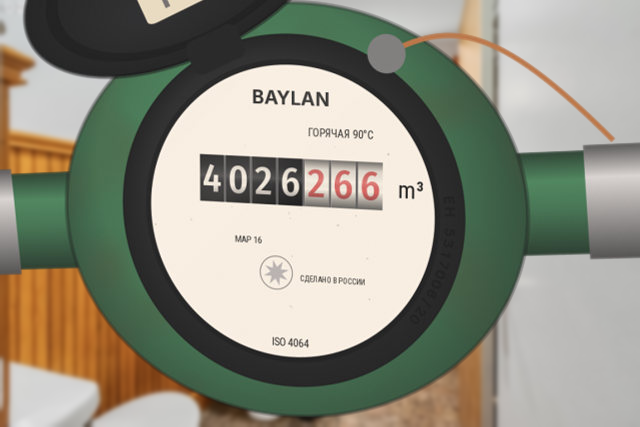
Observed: 4026.266m³
